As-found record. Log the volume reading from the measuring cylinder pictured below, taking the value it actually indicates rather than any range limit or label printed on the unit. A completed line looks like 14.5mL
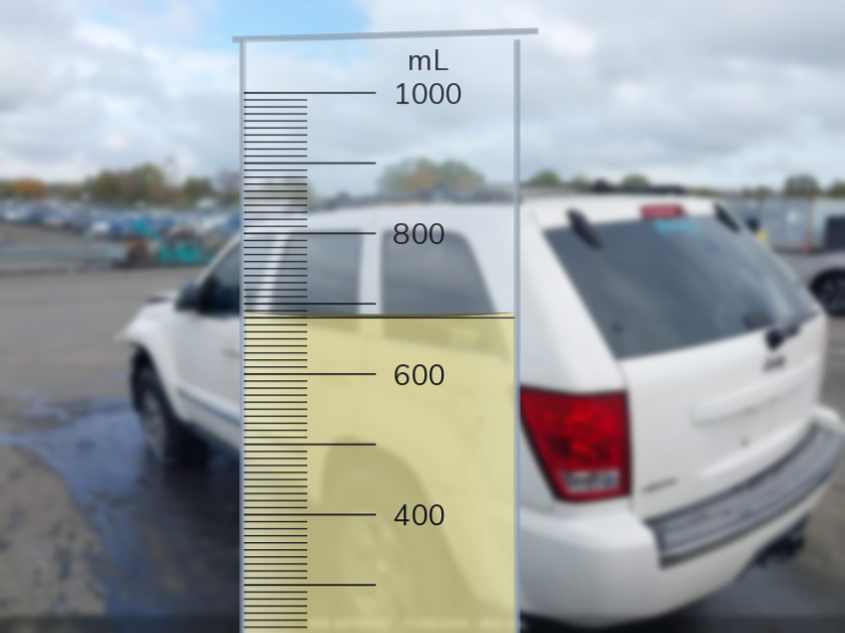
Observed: 680mL
